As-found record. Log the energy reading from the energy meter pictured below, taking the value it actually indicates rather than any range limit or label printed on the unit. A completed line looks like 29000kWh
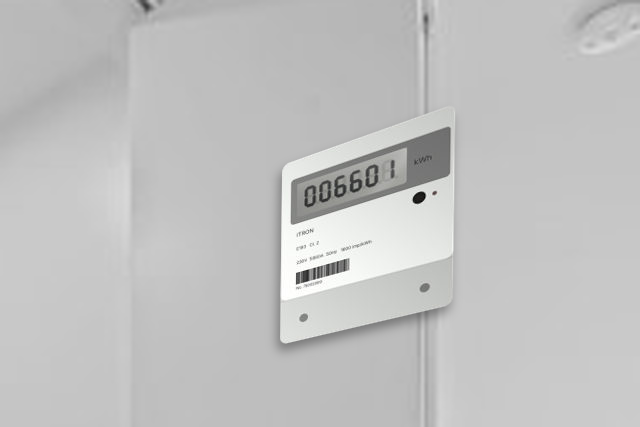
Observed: 6601kWh
